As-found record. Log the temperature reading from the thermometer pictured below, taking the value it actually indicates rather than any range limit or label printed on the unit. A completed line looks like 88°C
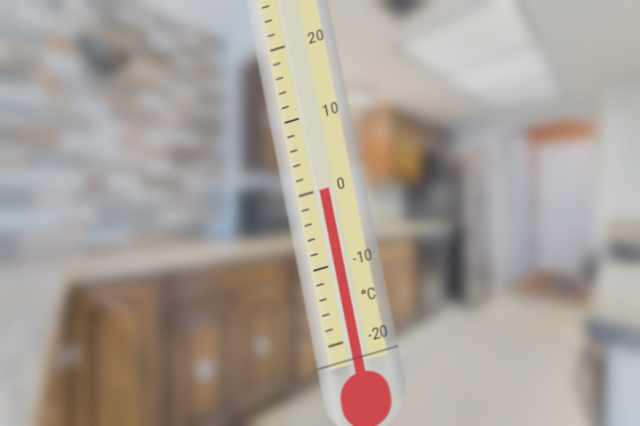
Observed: 0°C
